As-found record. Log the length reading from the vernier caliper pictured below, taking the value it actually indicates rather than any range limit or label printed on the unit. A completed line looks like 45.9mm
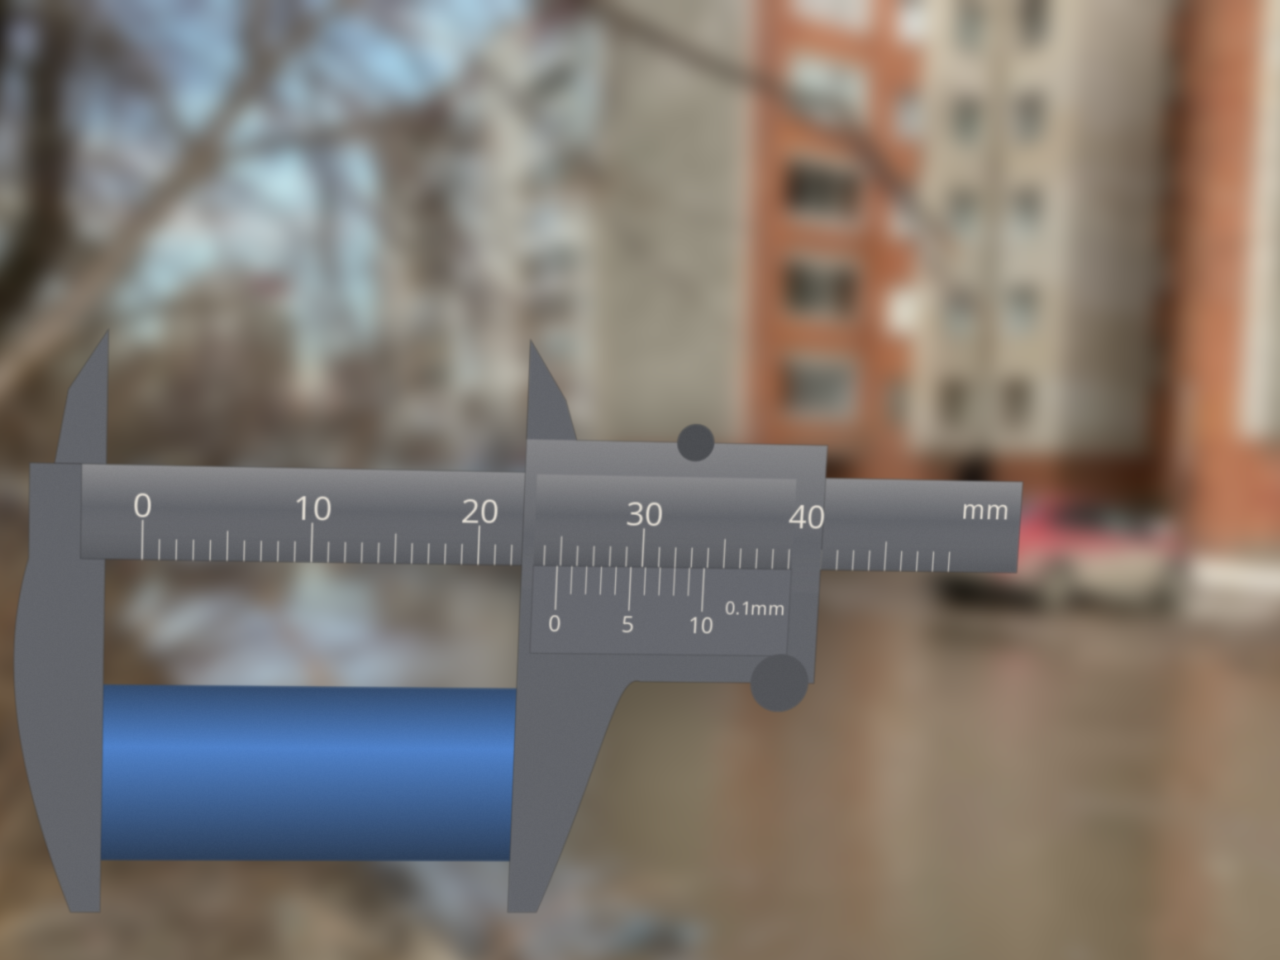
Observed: 24.8mm
